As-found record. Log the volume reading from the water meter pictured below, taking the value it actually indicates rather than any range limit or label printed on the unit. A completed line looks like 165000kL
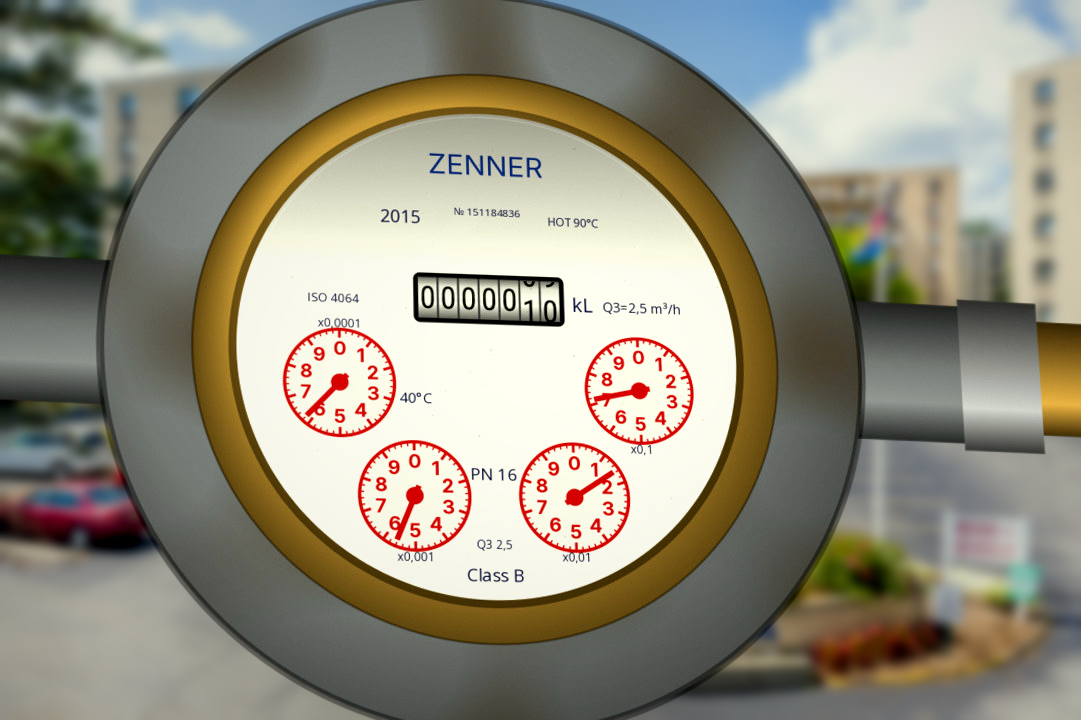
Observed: 9.7156kL
